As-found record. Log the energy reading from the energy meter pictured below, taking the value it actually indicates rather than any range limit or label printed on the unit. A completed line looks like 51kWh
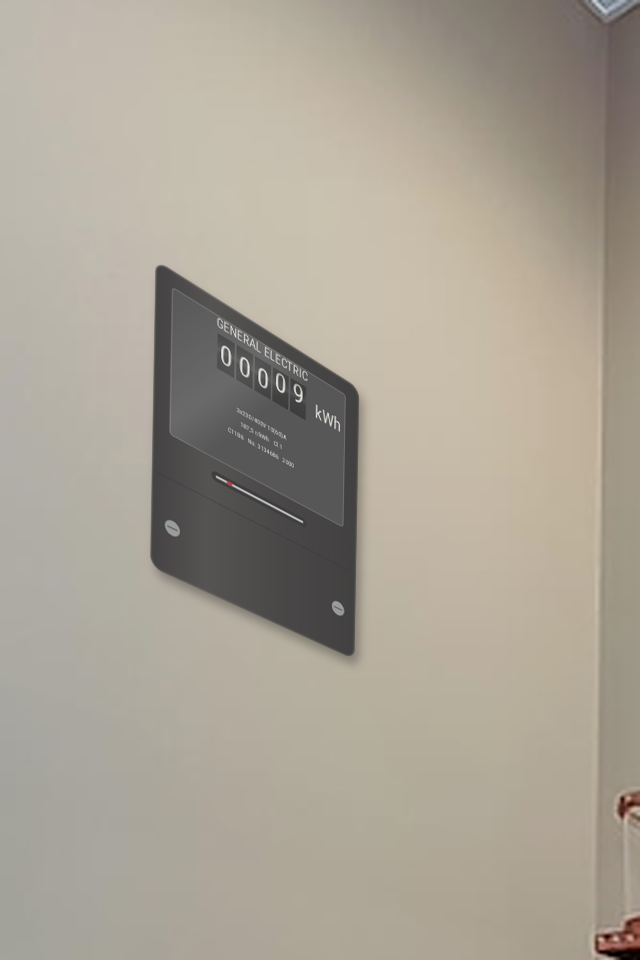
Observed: 9kWh
